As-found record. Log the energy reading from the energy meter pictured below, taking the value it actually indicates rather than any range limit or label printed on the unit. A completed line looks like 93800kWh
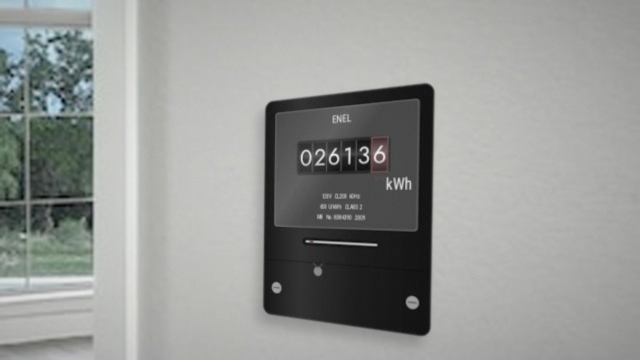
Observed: 2613.6kWh
